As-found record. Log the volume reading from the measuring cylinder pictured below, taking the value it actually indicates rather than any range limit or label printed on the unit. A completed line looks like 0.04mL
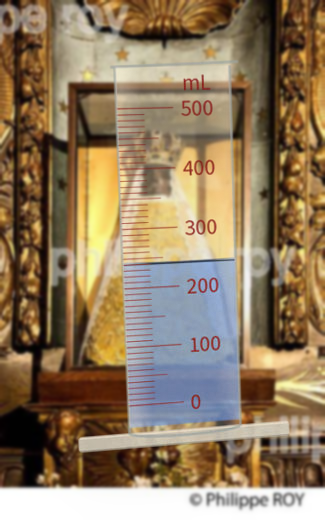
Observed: 240mL
